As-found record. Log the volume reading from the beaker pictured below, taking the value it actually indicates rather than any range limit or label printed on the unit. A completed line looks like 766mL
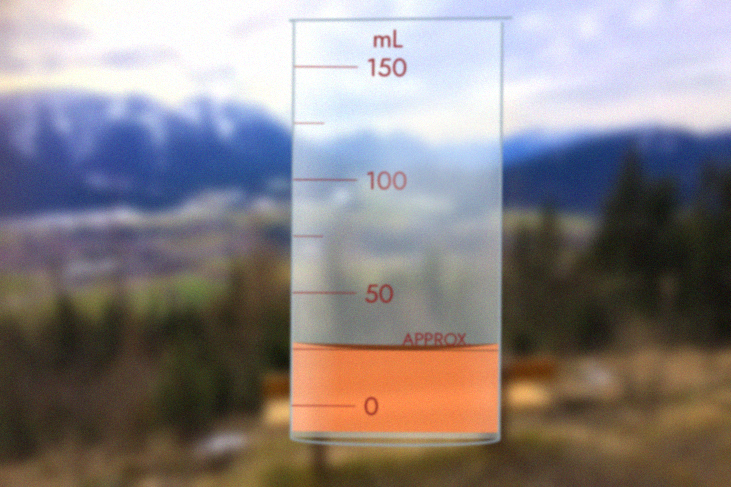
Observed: 25mL
